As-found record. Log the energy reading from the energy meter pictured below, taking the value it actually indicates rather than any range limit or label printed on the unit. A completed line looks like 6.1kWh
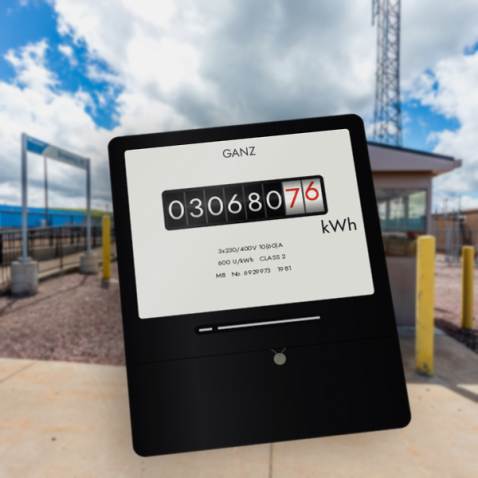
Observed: 30680.76kWh
